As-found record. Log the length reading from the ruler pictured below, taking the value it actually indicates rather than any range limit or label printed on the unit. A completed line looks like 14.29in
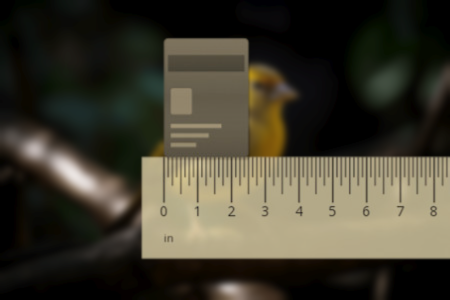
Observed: 2.5in
